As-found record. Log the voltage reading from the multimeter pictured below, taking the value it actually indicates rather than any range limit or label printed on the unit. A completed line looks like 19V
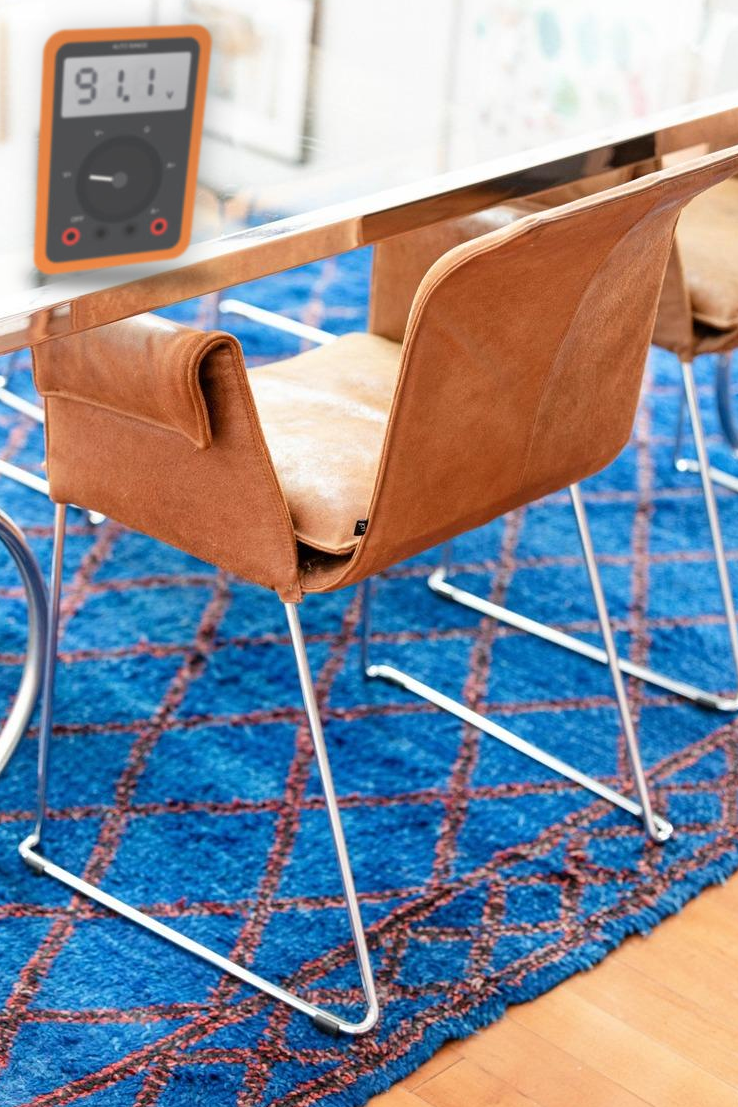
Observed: 91.1V
